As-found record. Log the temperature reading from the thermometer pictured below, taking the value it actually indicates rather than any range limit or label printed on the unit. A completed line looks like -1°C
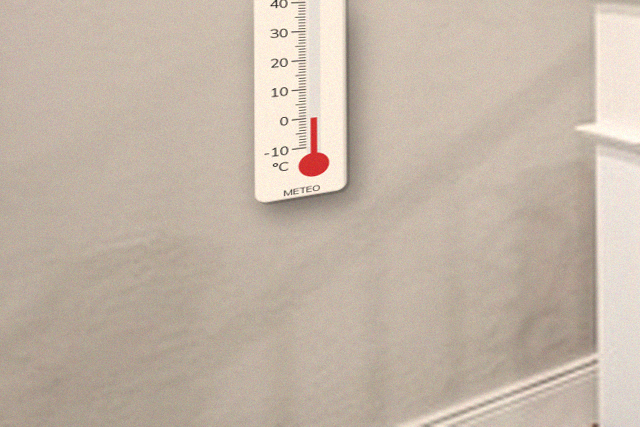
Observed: 0°C
